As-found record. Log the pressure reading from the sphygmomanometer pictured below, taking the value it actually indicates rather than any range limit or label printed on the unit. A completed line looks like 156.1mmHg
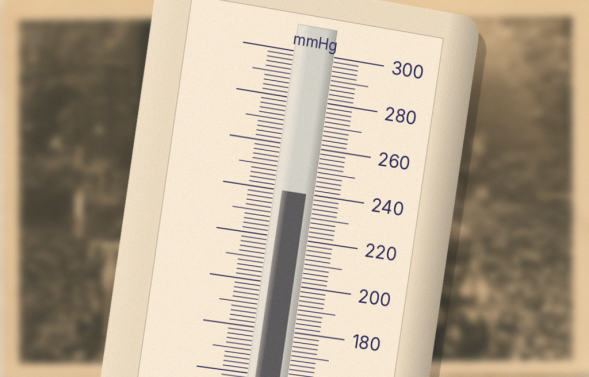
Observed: 240mmHg
